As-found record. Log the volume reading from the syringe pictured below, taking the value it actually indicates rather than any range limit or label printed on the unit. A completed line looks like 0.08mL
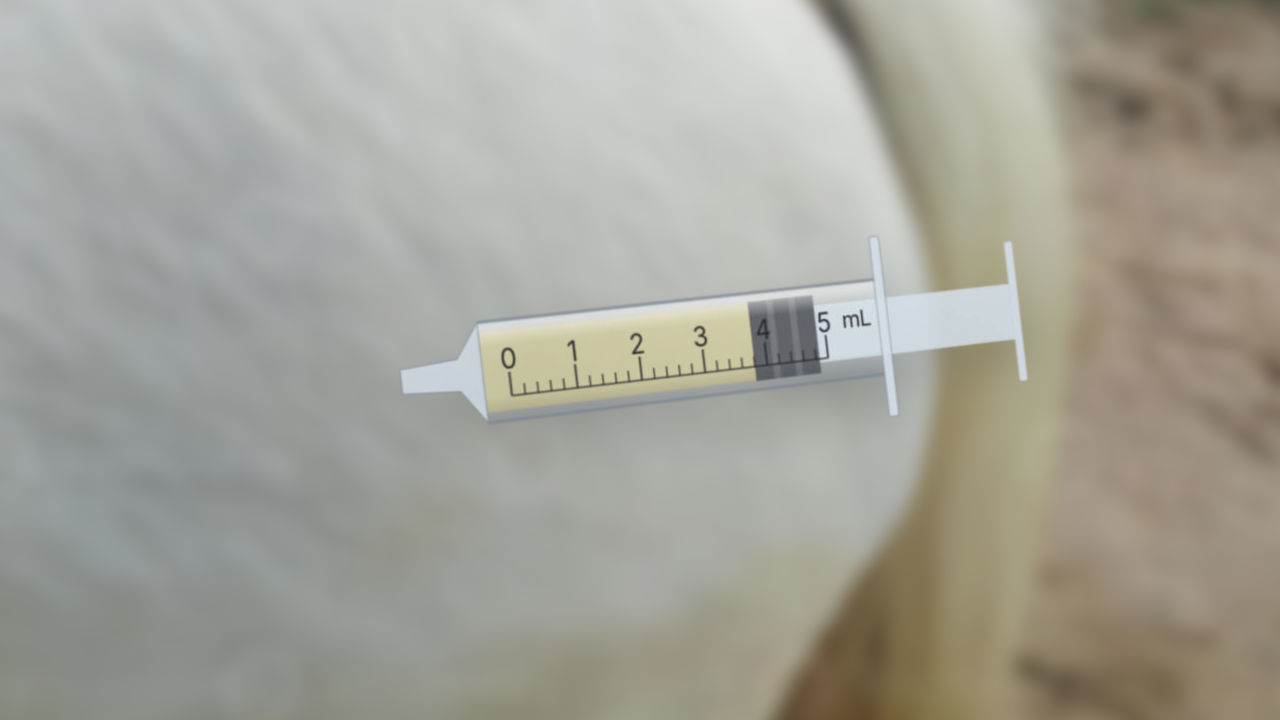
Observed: 3.8mL
